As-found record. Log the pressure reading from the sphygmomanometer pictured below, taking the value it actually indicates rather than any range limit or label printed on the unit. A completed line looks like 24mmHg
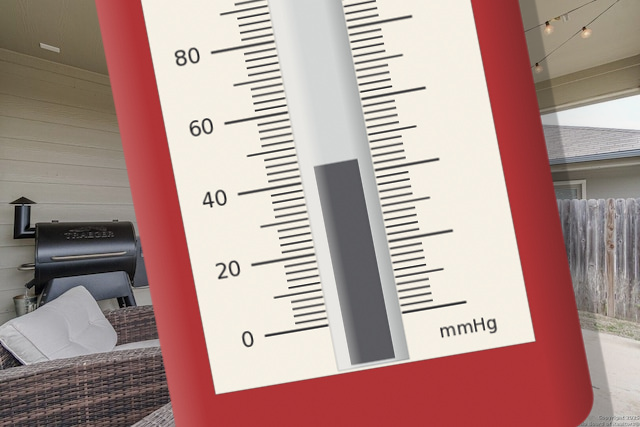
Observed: 44mmHg
